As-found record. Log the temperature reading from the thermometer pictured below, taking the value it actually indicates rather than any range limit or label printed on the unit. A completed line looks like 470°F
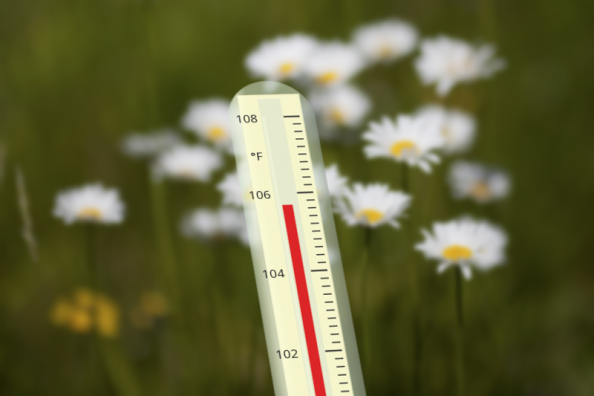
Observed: 105.7°F
